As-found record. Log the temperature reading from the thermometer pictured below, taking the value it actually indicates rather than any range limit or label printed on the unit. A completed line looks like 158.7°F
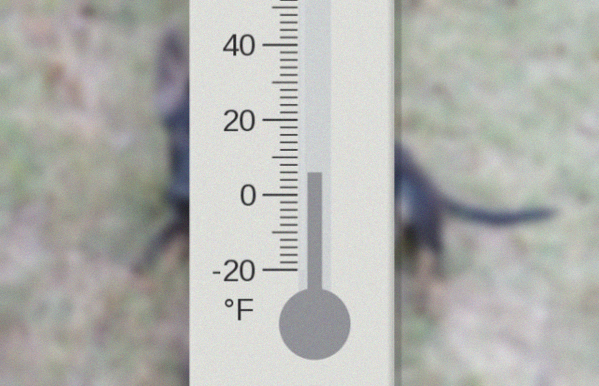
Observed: 6°F
